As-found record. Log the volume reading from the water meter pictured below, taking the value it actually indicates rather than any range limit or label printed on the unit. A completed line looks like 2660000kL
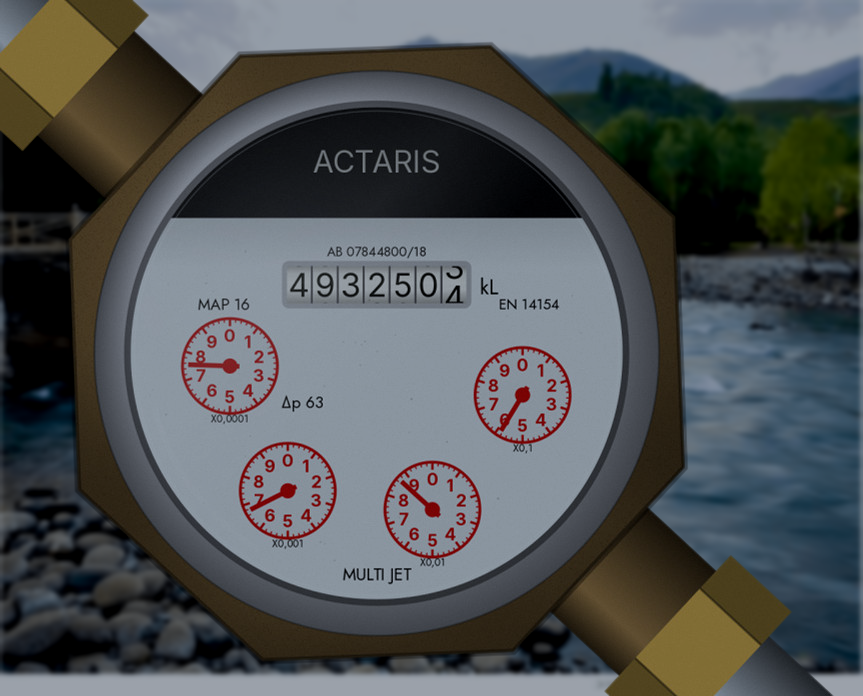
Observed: 4932503.5867kL
